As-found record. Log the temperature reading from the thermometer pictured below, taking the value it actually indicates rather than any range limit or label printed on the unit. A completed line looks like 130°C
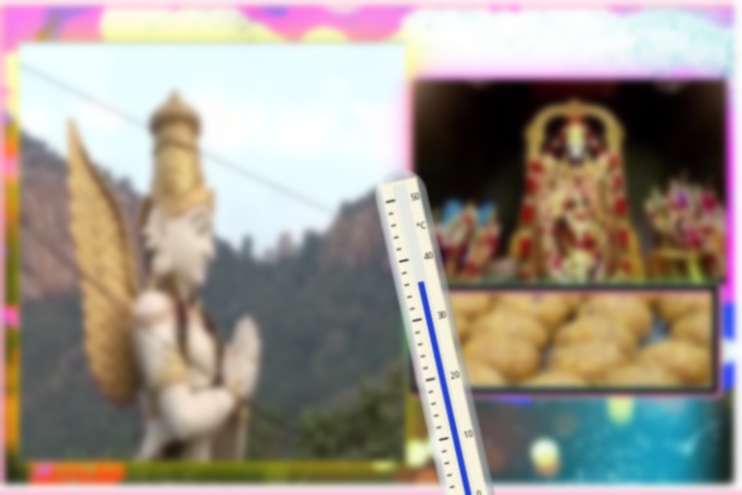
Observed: 36°C
